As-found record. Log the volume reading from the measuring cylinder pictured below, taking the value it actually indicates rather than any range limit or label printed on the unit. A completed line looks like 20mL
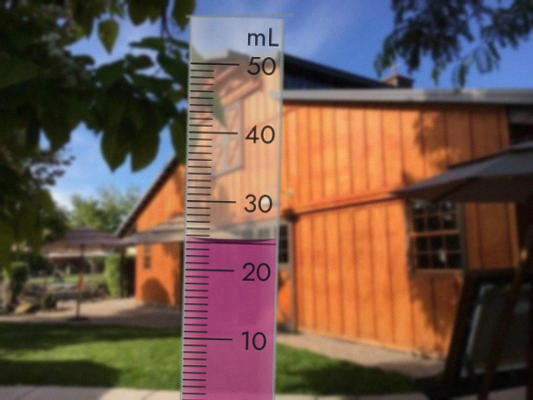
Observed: 24mL
